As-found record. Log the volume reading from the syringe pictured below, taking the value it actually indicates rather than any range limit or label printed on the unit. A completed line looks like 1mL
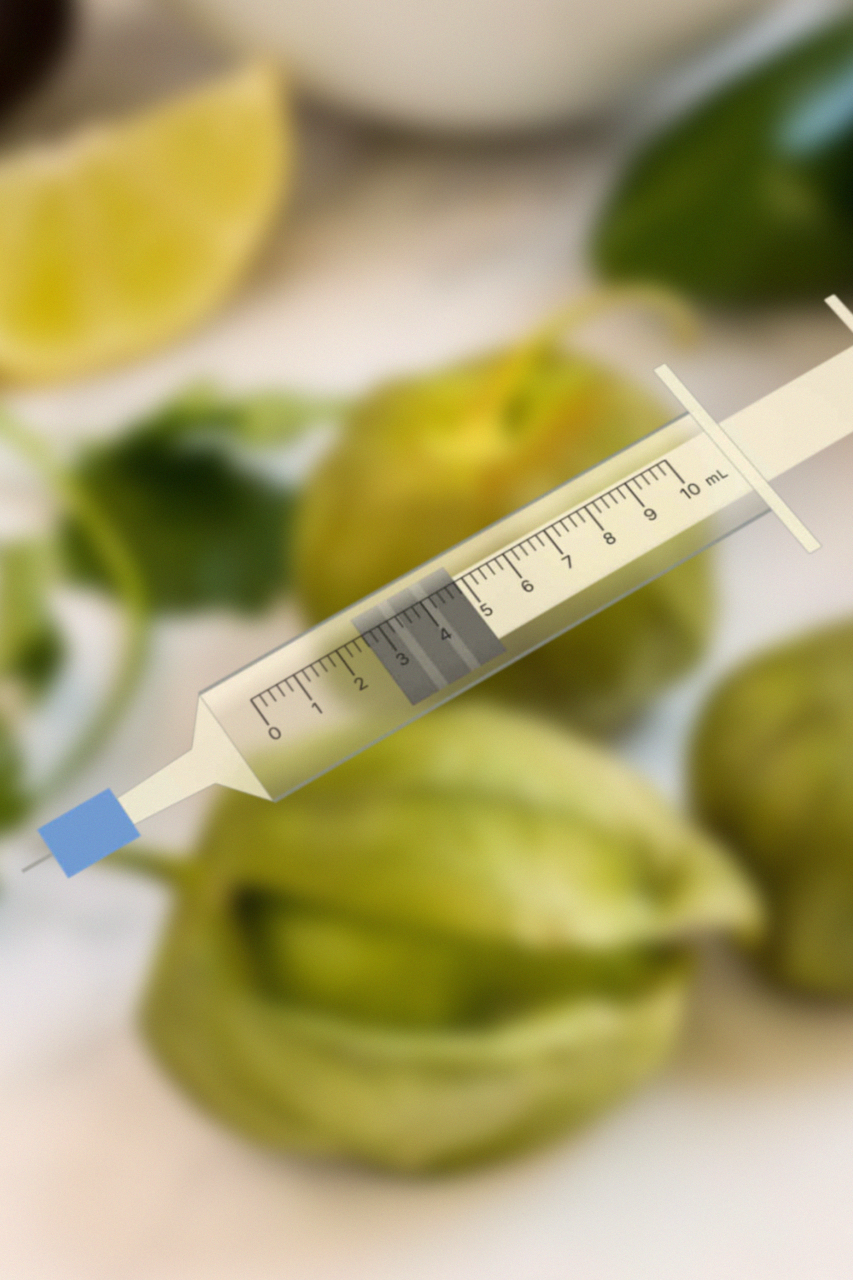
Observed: 2.6mL
